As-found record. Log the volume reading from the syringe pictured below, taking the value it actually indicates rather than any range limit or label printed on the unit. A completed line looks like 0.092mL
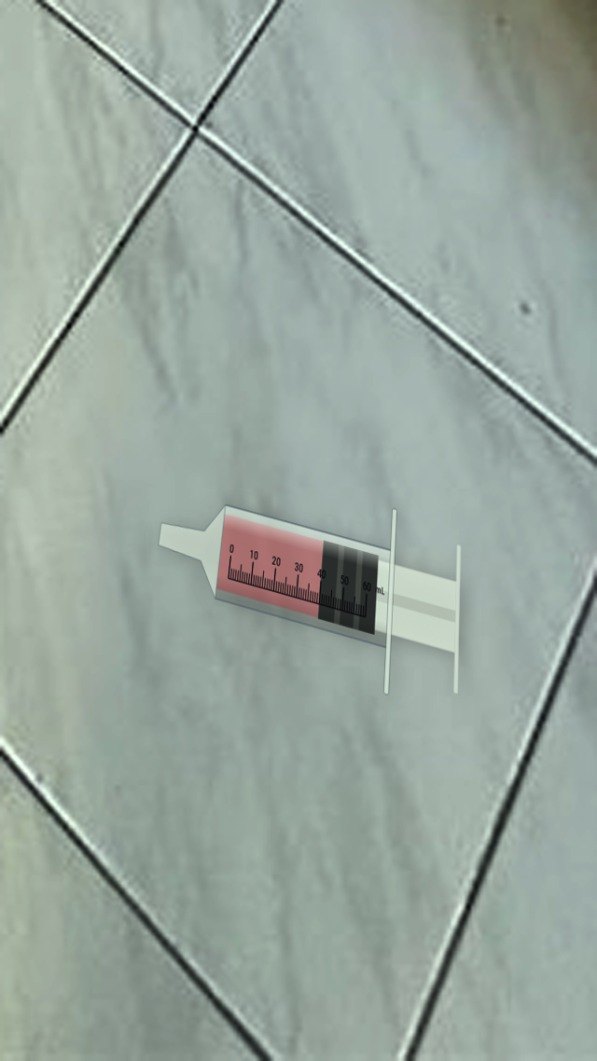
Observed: 40mL
